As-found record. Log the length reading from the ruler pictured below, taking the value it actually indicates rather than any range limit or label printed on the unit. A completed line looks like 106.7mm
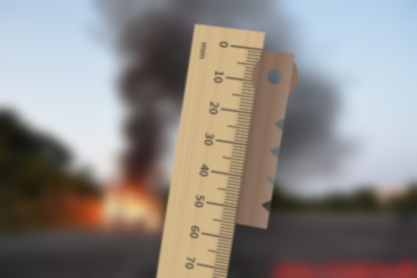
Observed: 55mm
